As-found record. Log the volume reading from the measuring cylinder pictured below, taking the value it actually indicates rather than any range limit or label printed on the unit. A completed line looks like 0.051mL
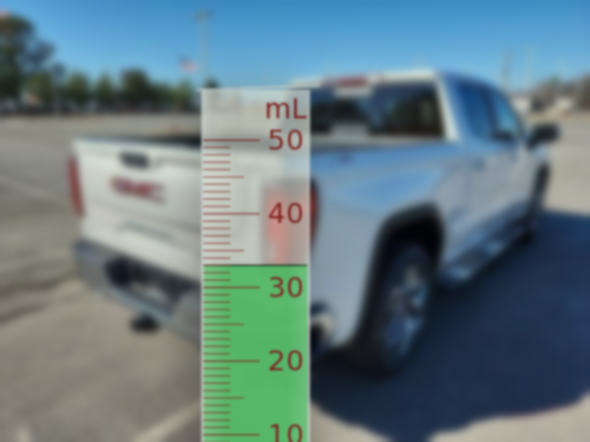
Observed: 33mL
